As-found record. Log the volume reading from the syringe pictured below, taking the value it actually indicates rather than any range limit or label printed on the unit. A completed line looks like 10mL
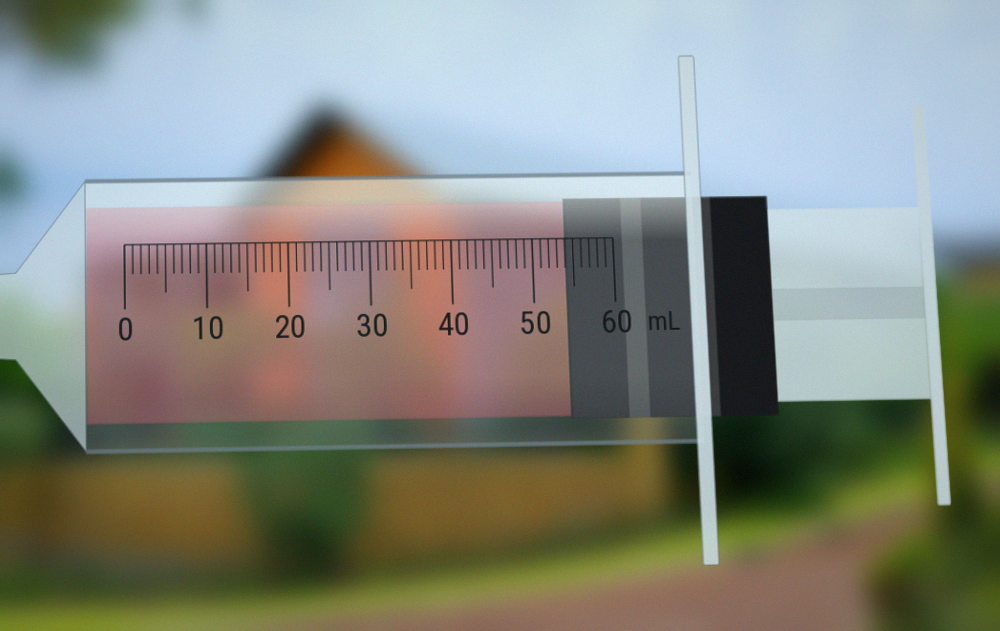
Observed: 54mL
